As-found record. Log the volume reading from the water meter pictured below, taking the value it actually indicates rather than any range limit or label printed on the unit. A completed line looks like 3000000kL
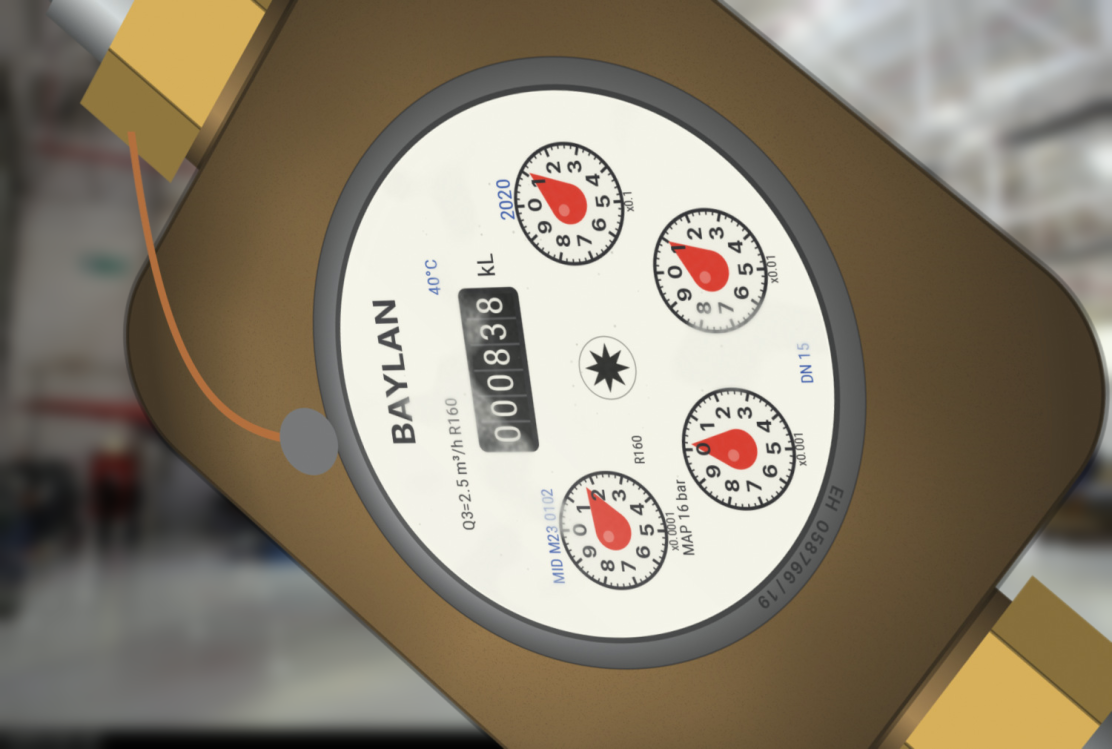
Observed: 838.1101kL
